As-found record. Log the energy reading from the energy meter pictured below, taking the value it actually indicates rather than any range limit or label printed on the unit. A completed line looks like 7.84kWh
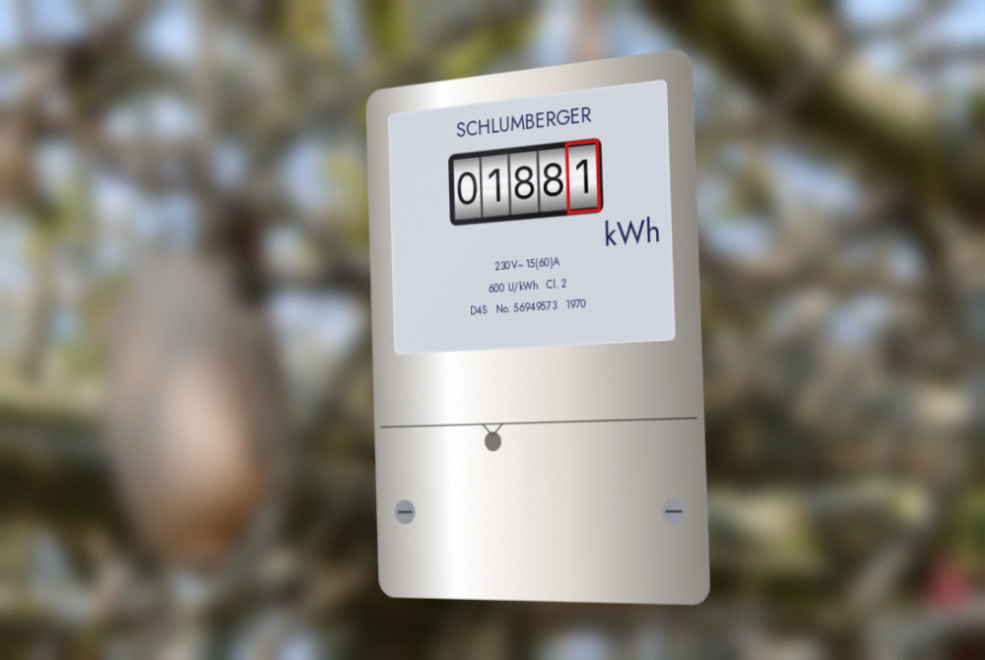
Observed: 188.1kWh
